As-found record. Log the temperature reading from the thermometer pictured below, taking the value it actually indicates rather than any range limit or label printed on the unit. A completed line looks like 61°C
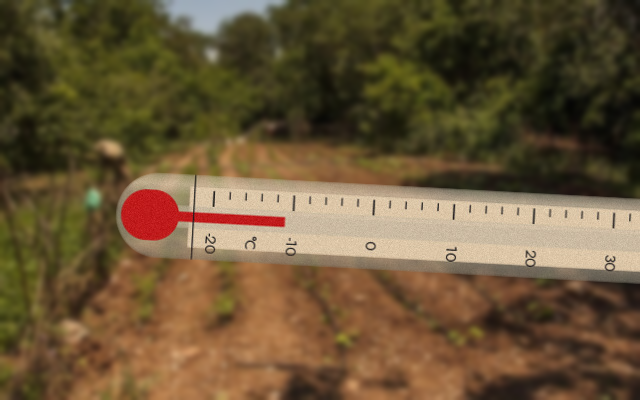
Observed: -11°C
